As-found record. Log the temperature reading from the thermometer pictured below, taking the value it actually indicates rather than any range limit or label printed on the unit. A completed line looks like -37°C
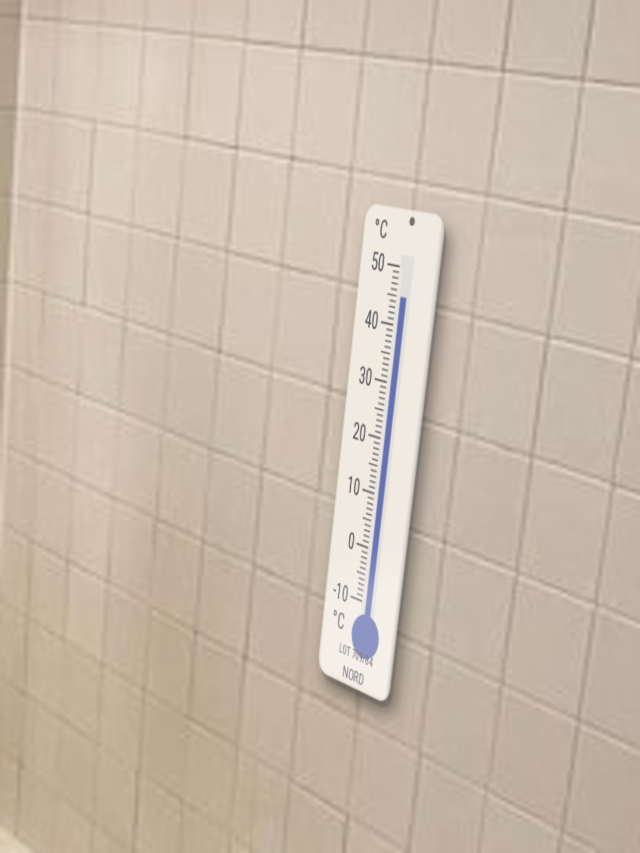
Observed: 45°C
